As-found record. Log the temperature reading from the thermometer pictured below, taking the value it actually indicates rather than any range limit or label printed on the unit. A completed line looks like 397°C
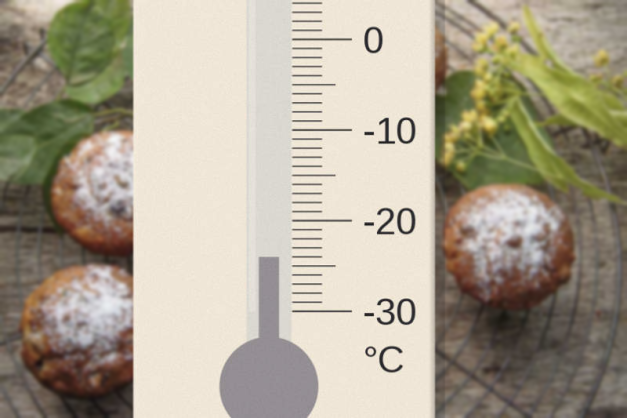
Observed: -24°C
